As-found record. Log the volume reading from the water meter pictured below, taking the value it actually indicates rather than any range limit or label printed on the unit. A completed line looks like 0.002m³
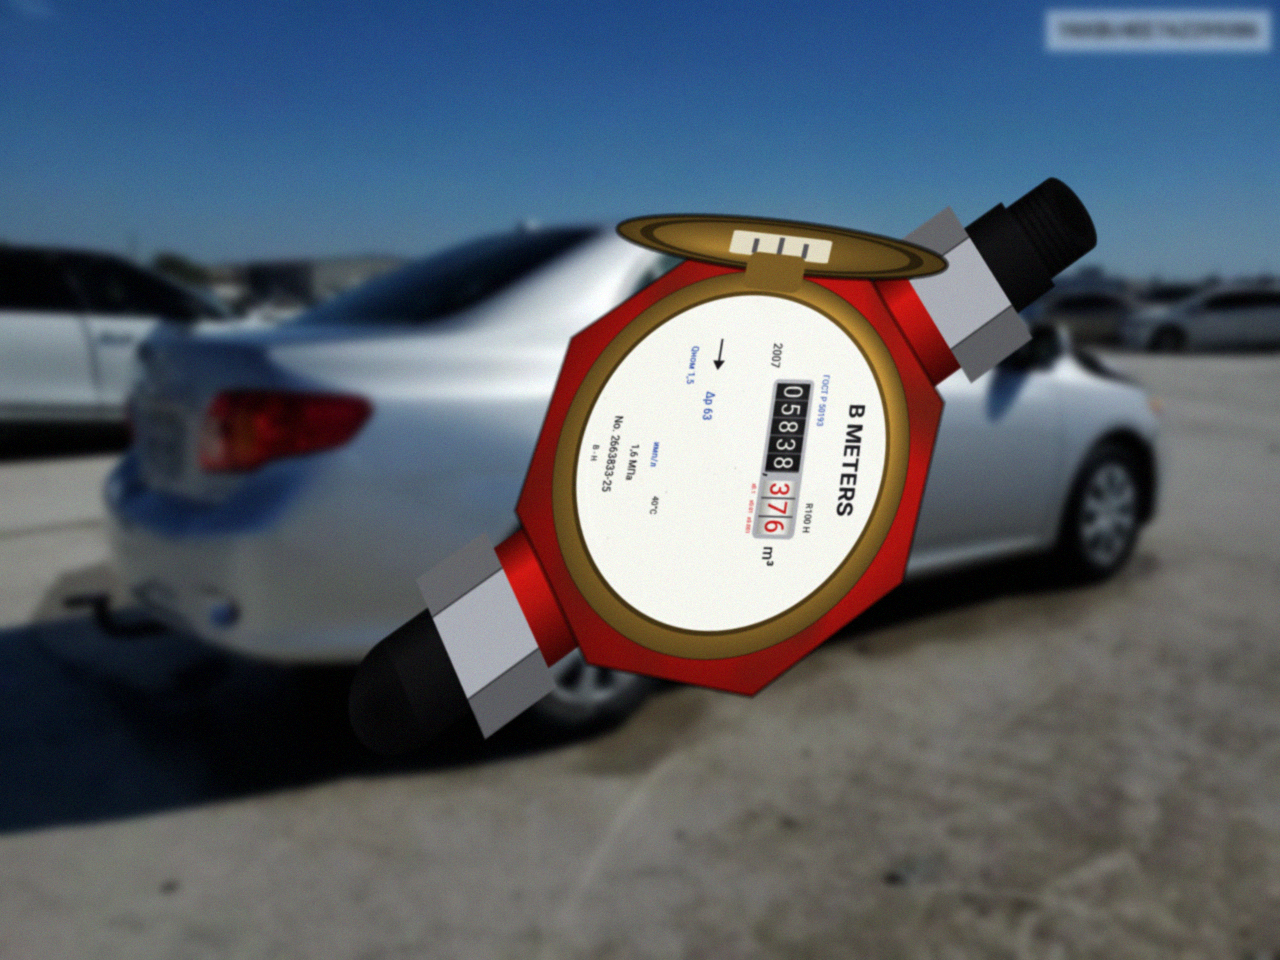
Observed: 5838.376m³
